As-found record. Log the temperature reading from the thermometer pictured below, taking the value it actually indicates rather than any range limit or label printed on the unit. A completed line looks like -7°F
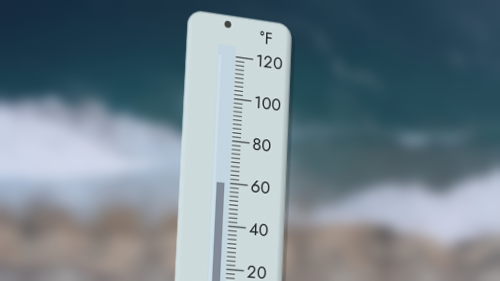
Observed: 60°F
